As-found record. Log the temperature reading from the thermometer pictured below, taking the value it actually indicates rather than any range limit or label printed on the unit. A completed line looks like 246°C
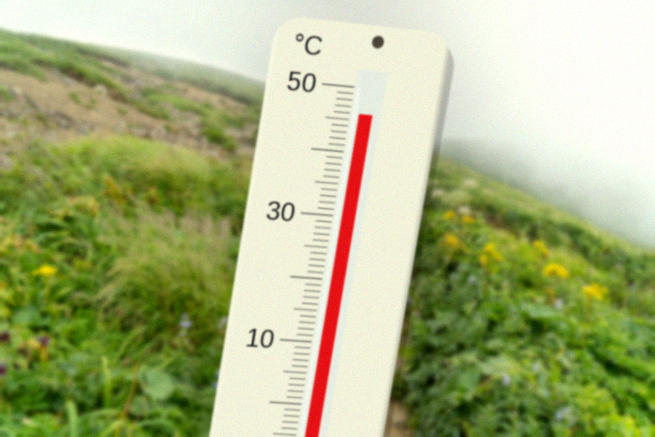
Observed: 46°C
